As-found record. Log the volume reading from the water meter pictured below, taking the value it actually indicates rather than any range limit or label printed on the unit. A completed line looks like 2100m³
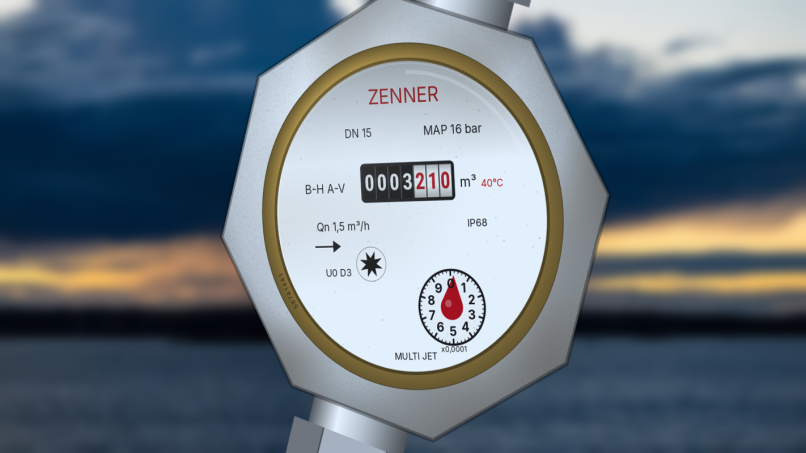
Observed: 3.2100m³
